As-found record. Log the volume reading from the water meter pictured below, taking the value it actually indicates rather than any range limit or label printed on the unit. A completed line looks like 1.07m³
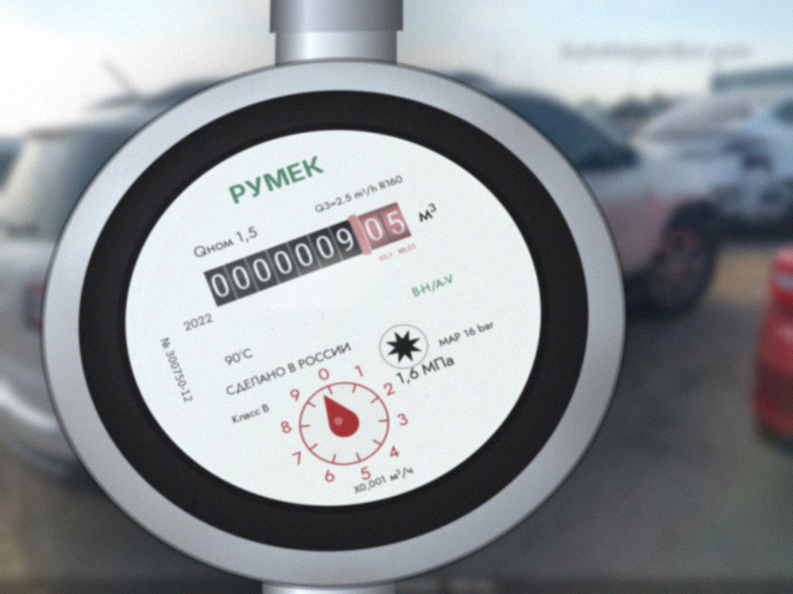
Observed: 9.049m³
